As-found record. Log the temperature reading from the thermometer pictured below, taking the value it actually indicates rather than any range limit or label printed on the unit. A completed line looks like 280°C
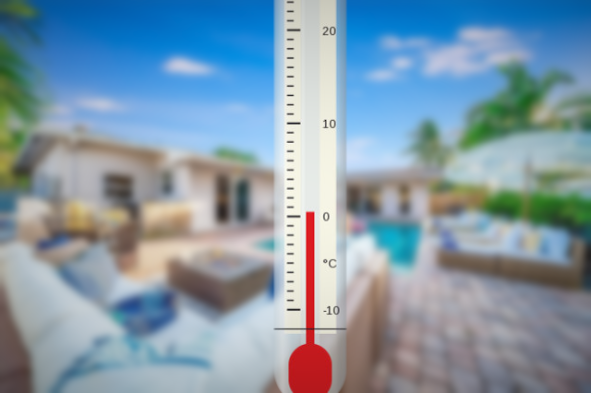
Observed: 0.5°C
